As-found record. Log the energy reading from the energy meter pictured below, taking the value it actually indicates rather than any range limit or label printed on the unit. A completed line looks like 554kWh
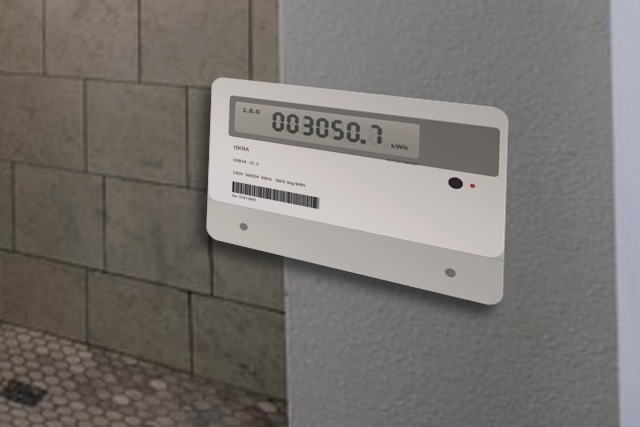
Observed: 3050.7kWh
